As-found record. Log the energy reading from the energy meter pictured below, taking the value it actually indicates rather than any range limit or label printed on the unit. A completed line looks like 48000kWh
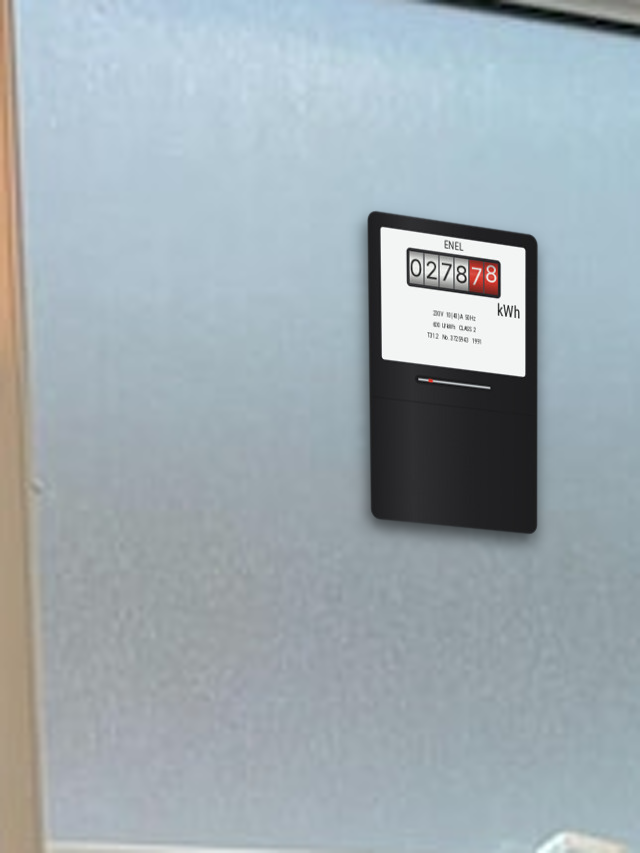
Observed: 278.78kWh
